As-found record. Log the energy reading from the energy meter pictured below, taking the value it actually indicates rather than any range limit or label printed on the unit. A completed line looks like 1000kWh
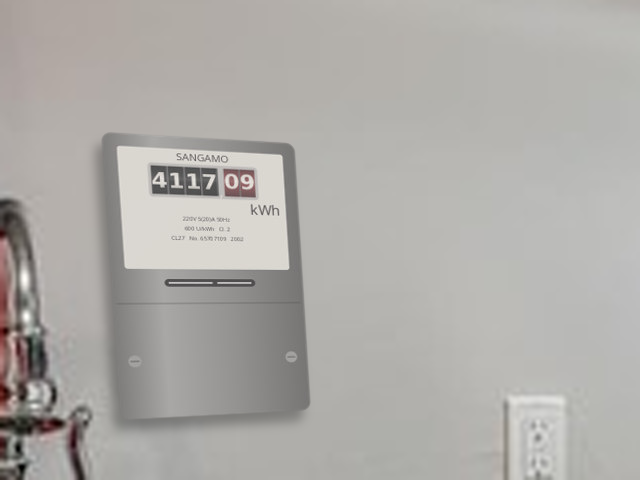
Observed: 4117.09kWh
